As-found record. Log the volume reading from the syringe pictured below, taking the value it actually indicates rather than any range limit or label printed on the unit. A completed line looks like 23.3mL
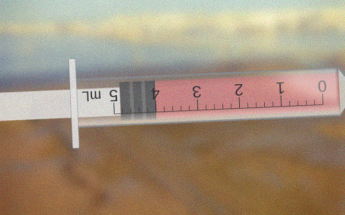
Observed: 4mL
